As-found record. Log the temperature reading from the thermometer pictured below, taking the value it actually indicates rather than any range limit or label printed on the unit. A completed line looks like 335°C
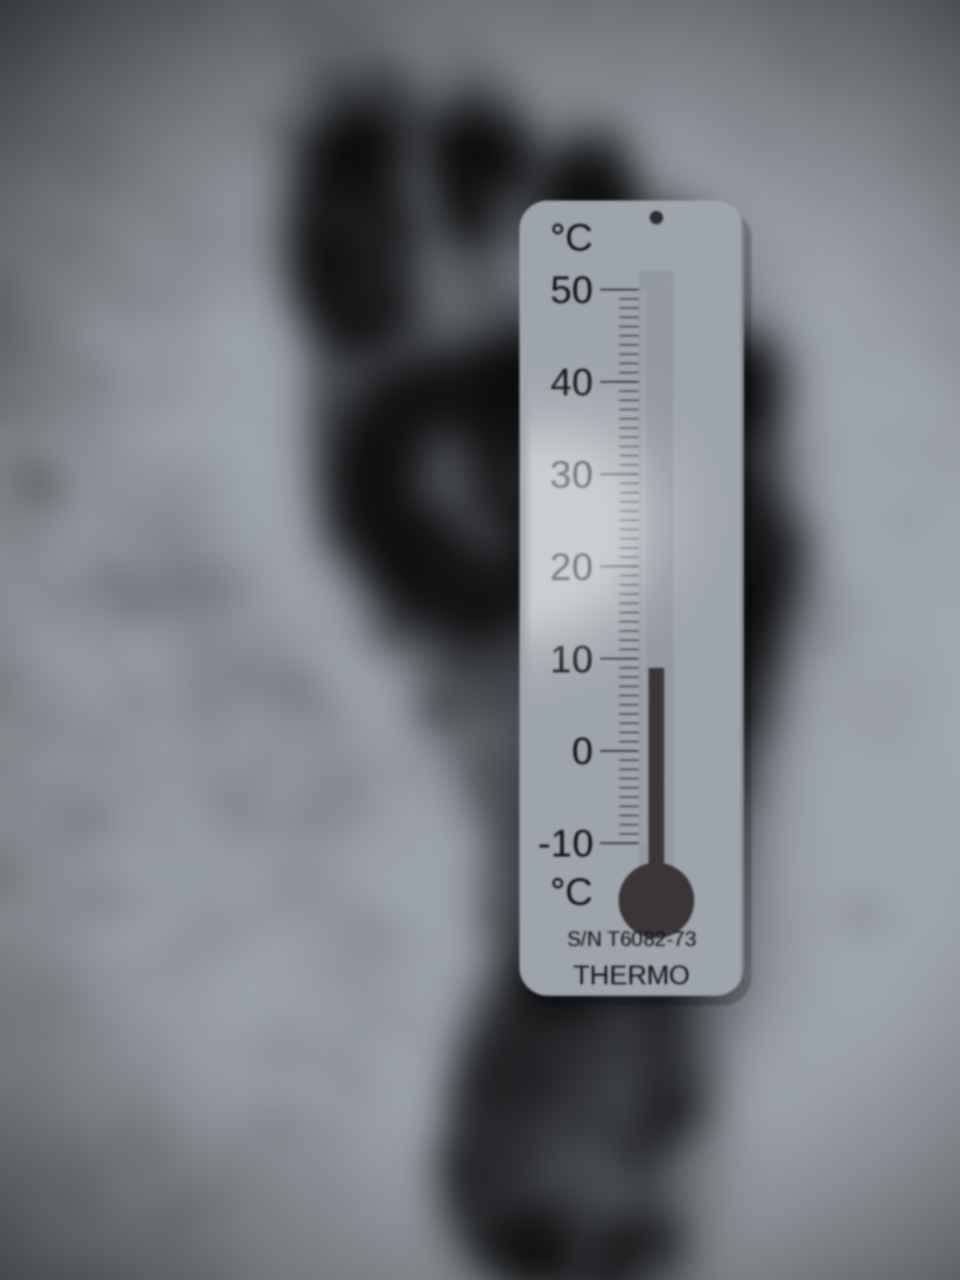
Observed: 9°C
